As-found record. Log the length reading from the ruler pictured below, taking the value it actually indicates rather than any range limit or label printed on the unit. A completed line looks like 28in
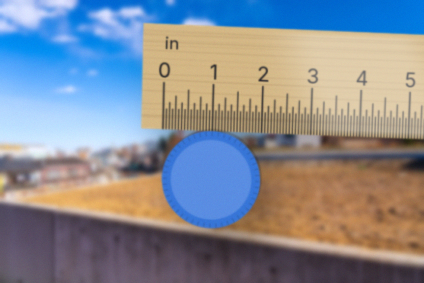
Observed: 2in
